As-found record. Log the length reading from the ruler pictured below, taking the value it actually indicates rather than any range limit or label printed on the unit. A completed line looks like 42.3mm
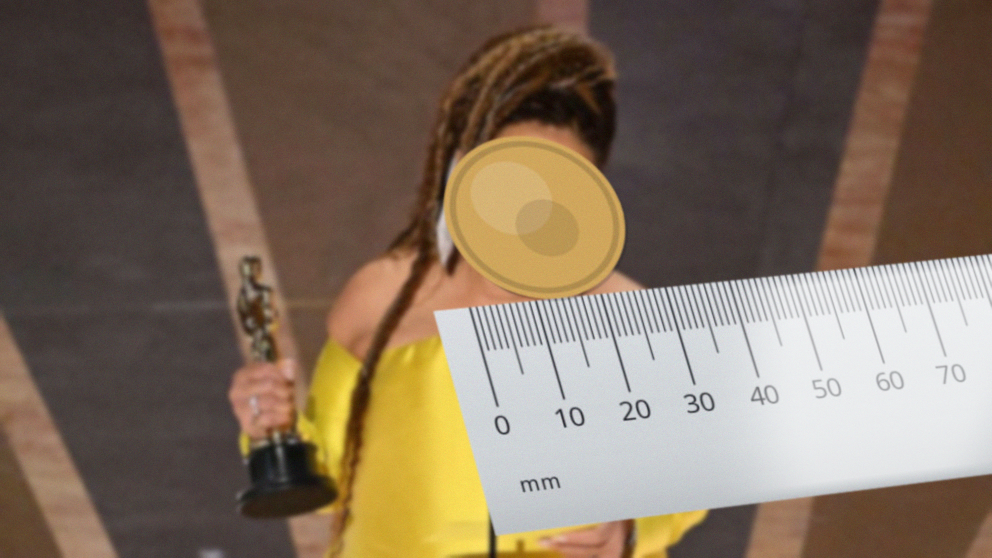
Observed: 27mm
